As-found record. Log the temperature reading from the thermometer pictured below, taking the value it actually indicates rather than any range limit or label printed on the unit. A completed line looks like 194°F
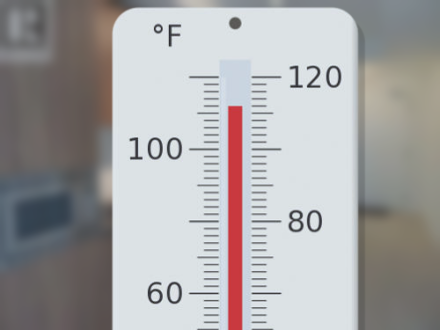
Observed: 112°F
